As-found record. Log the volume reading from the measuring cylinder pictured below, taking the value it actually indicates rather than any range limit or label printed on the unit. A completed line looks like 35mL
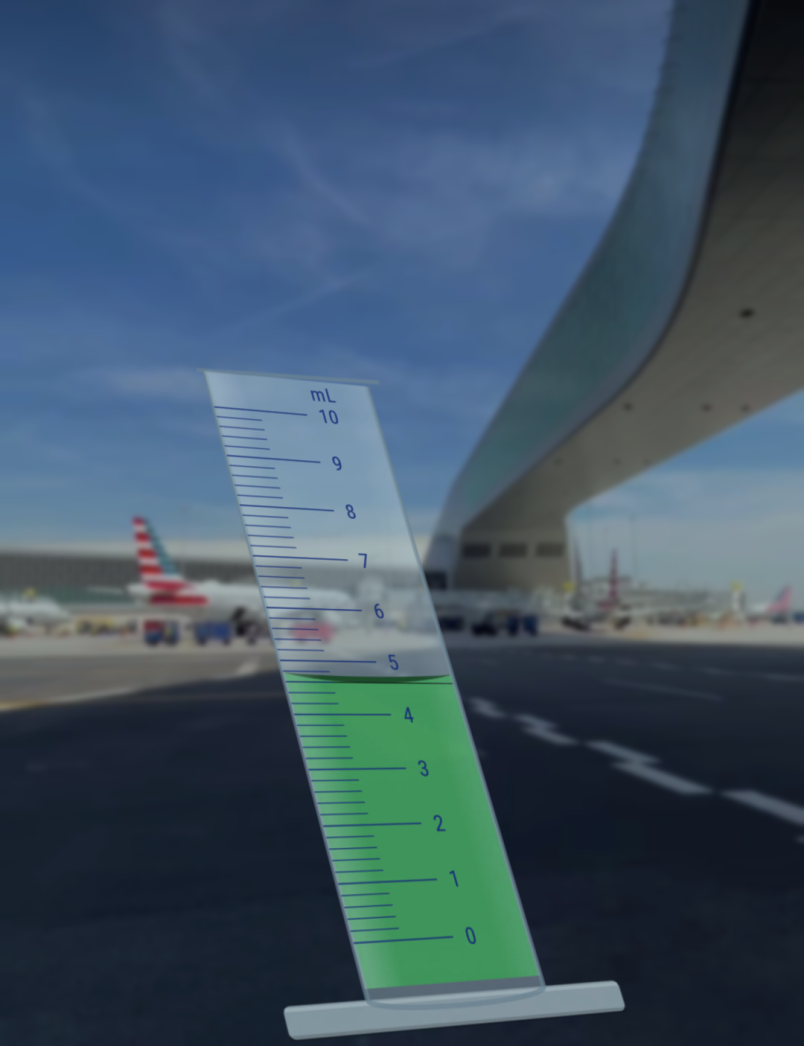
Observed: 4.6mL
